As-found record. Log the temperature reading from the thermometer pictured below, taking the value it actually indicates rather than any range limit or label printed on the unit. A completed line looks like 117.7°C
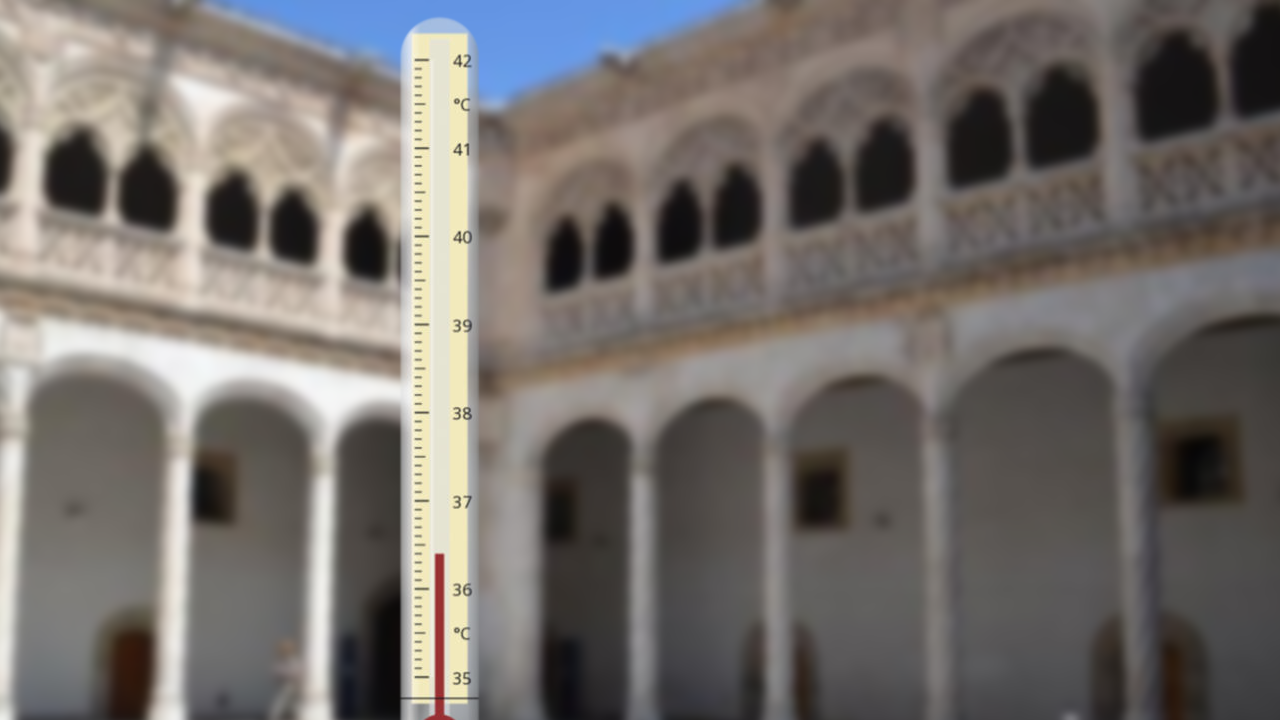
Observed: 36.4°C
